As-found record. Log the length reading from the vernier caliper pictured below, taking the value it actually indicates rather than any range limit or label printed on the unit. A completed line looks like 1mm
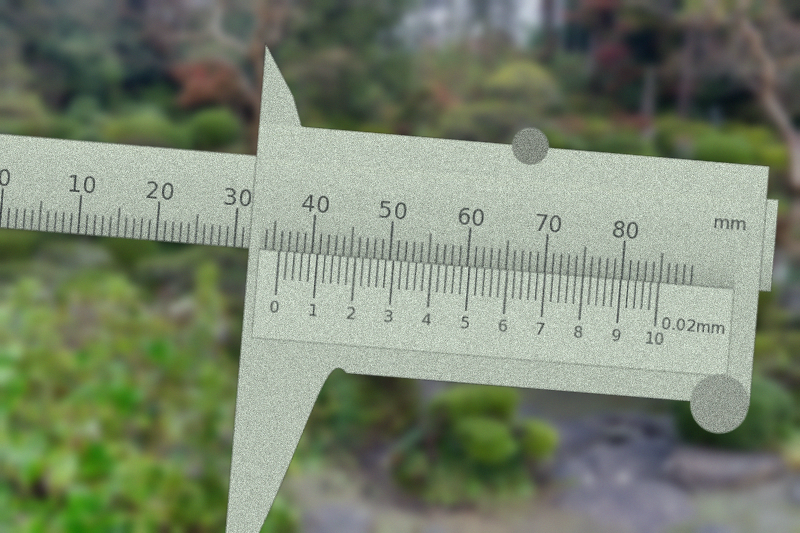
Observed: 35.8mm
